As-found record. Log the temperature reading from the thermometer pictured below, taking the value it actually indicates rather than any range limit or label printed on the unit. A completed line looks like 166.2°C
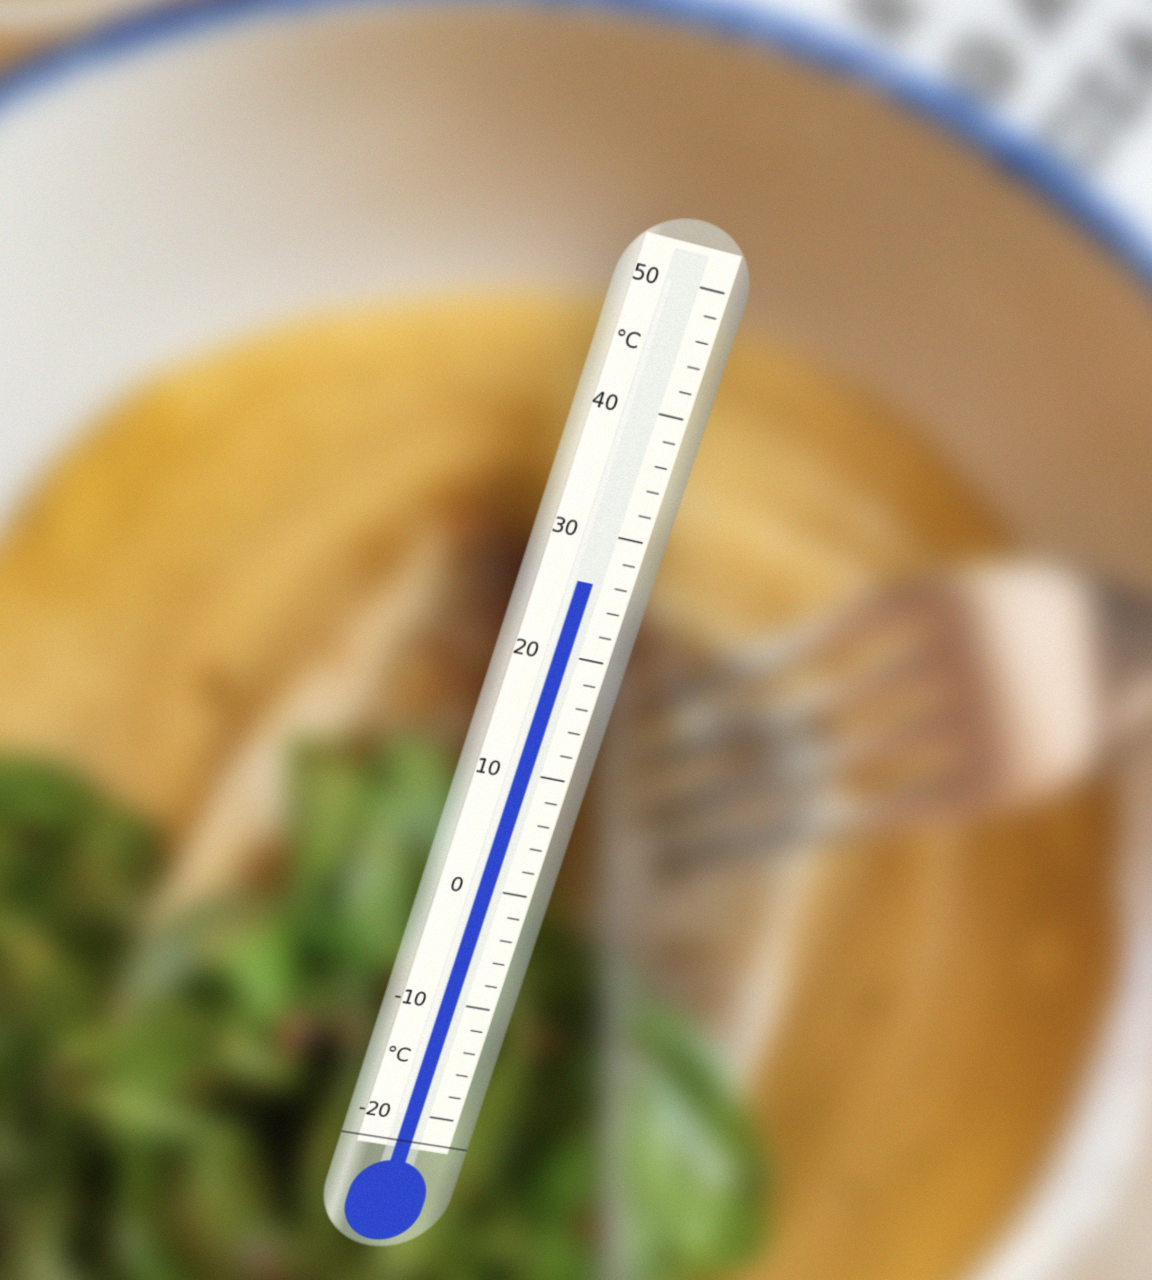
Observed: 26°C
